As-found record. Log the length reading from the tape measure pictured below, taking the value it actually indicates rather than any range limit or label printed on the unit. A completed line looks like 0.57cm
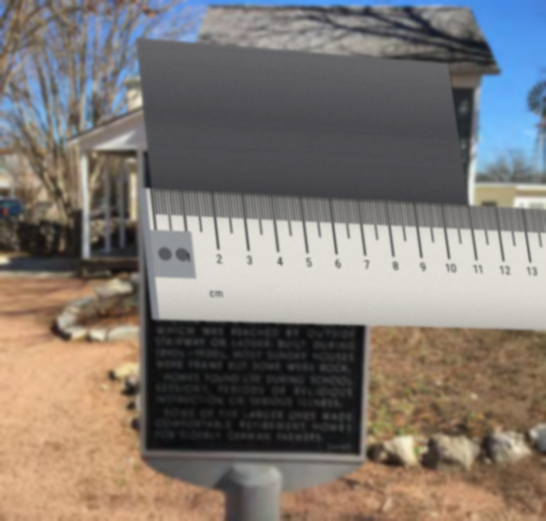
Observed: 11cm
